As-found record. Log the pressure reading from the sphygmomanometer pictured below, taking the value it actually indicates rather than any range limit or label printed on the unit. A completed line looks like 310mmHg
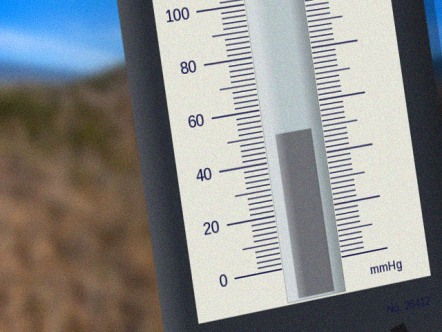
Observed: 50mmHg
